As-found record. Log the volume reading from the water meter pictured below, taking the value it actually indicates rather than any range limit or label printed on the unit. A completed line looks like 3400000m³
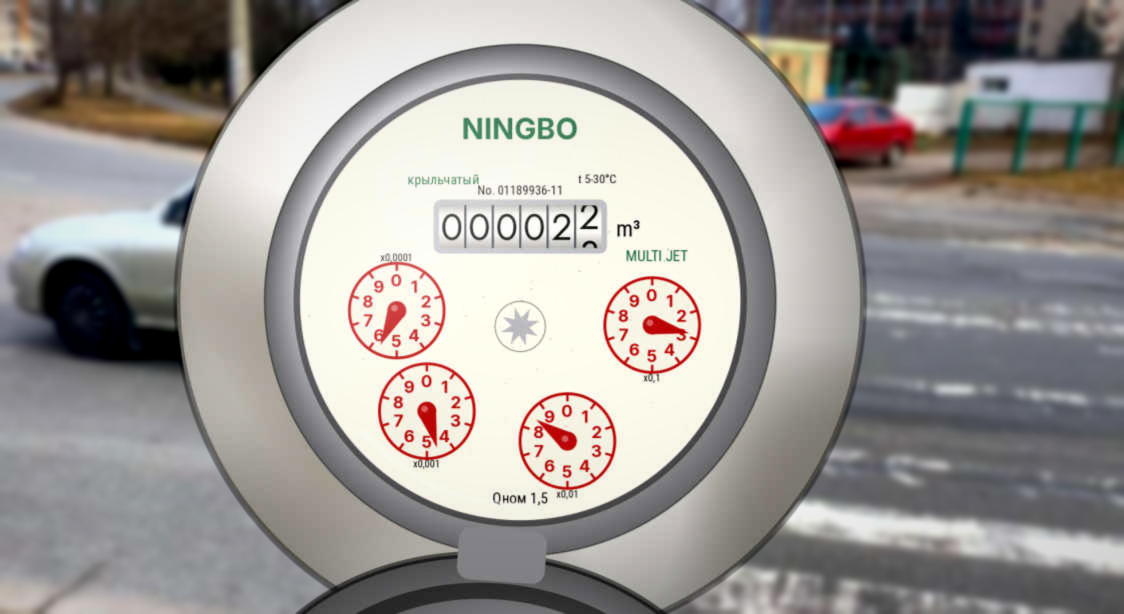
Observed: 22.2845m³
